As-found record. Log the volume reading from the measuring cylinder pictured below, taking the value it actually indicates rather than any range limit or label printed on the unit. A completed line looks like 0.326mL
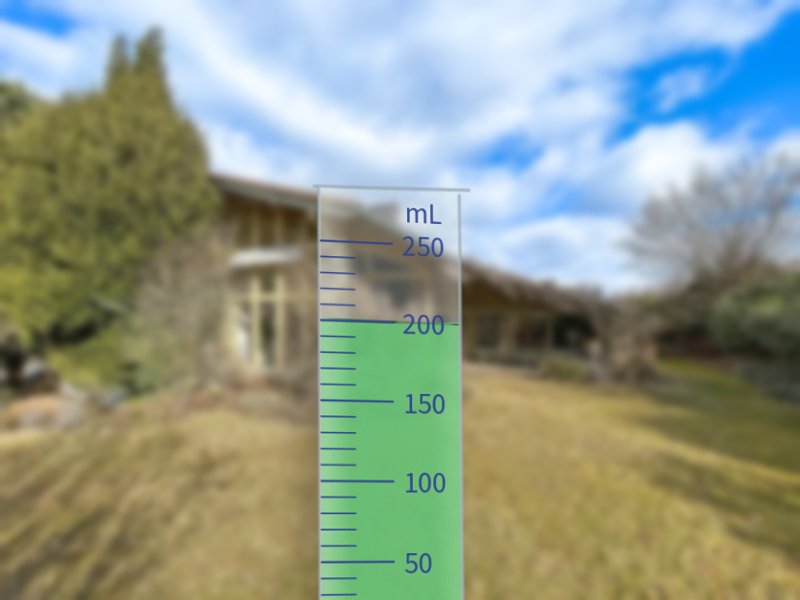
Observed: 200mL
